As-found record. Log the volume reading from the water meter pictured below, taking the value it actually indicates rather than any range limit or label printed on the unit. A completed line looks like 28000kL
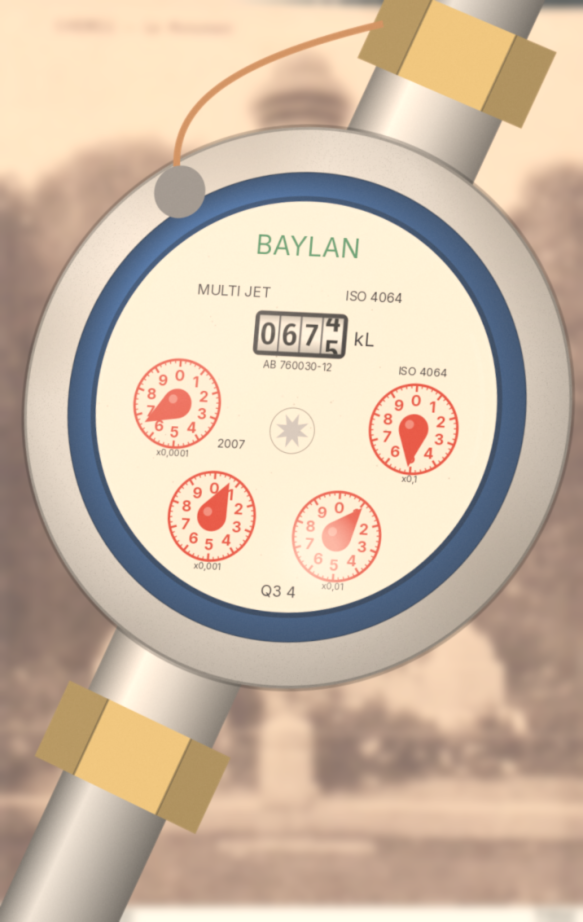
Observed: 674.5106kL
